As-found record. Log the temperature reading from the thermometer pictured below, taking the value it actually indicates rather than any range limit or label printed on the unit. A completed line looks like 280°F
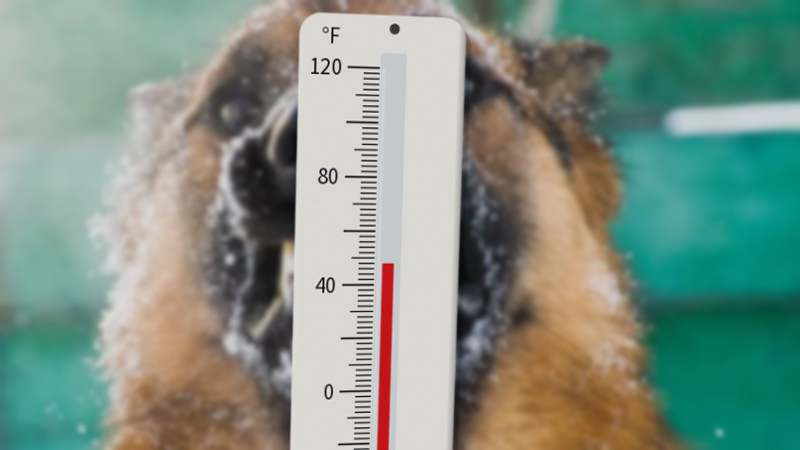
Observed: 48°F
